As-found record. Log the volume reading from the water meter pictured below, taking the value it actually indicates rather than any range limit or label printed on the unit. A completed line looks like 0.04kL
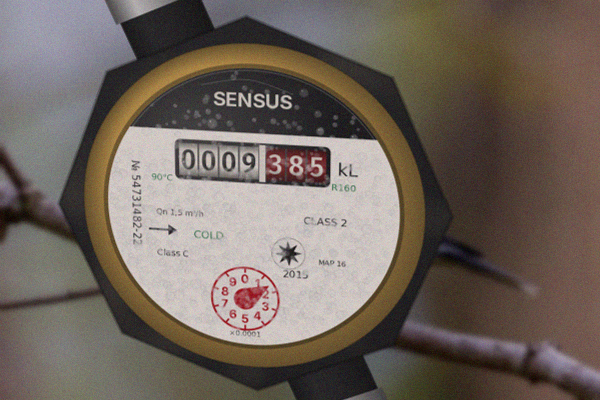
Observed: 9.3851kL
